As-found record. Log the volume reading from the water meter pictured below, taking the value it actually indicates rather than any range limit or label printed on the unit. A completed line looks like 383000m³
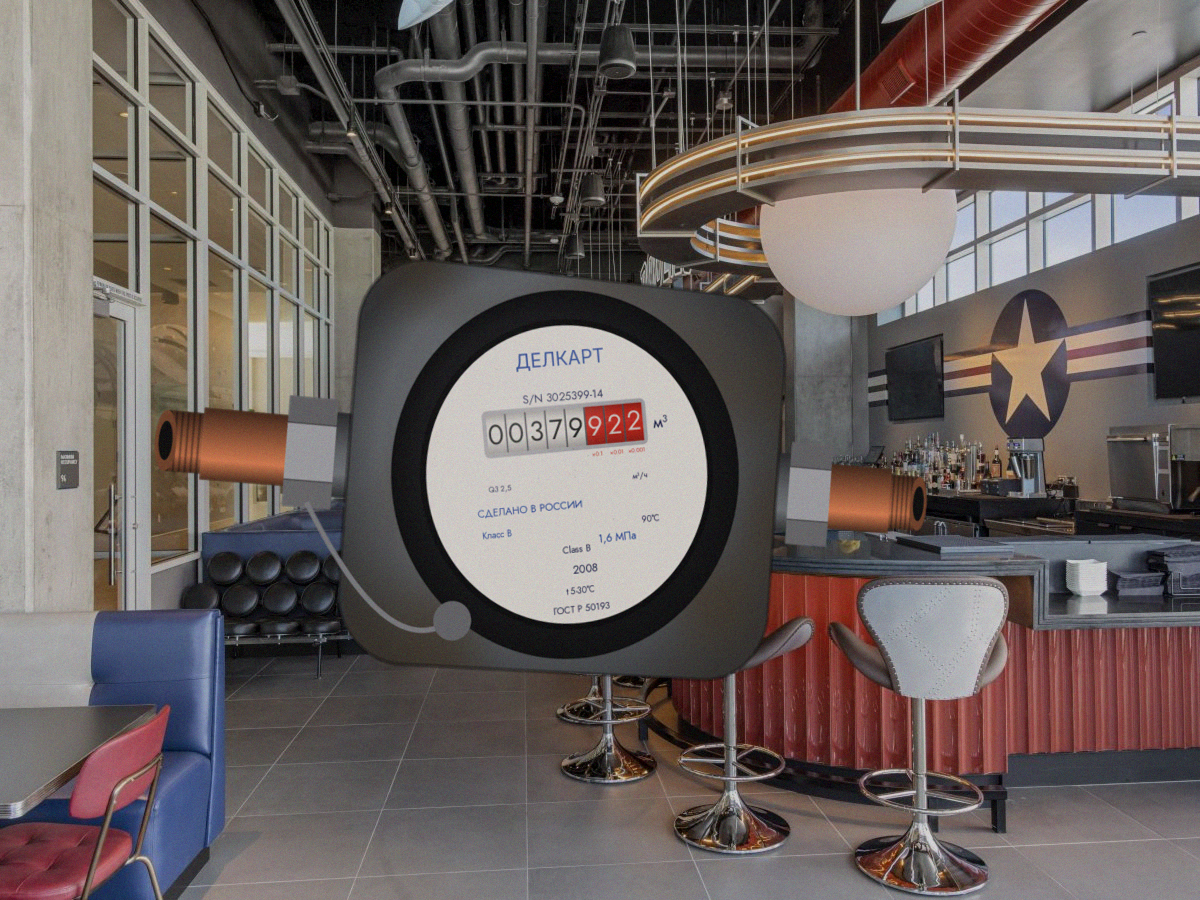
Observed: 379.922m³
